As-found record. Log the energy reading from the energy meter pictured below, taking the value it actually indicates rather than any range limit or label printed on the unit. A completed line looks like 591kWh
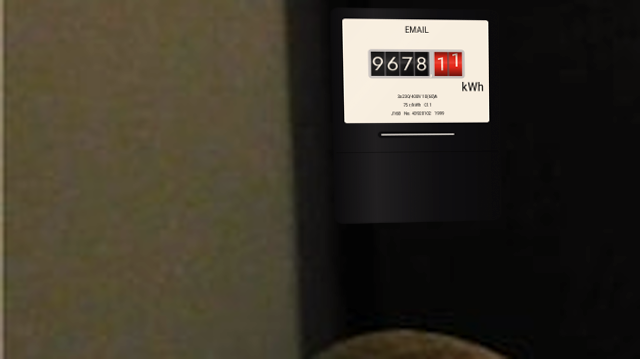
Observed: 9678.11kWh
